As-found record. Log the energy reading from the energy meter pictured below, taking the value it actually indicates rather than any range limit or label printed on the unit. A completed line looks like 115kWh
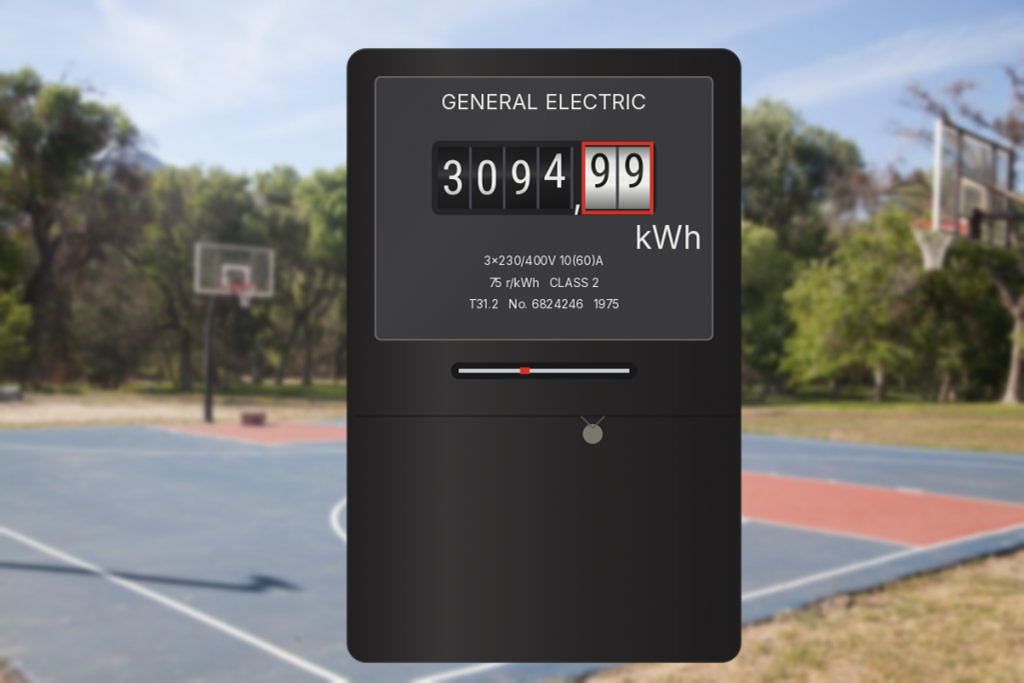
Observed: 3094.99kWh
